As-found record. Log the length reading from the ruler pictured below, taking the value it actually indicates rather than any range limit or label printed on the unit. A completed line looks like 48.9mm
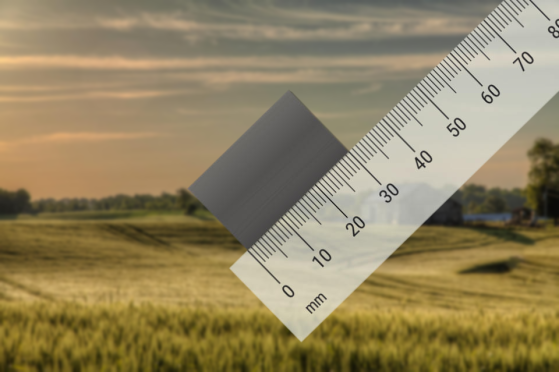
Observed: 30mm
